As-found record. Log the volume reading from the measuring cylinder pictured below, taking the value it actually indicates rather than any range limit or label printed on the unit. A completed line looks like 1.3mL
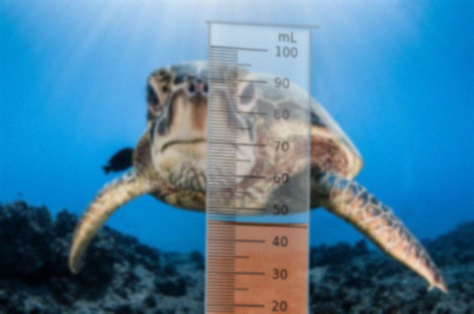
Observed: 45mL
